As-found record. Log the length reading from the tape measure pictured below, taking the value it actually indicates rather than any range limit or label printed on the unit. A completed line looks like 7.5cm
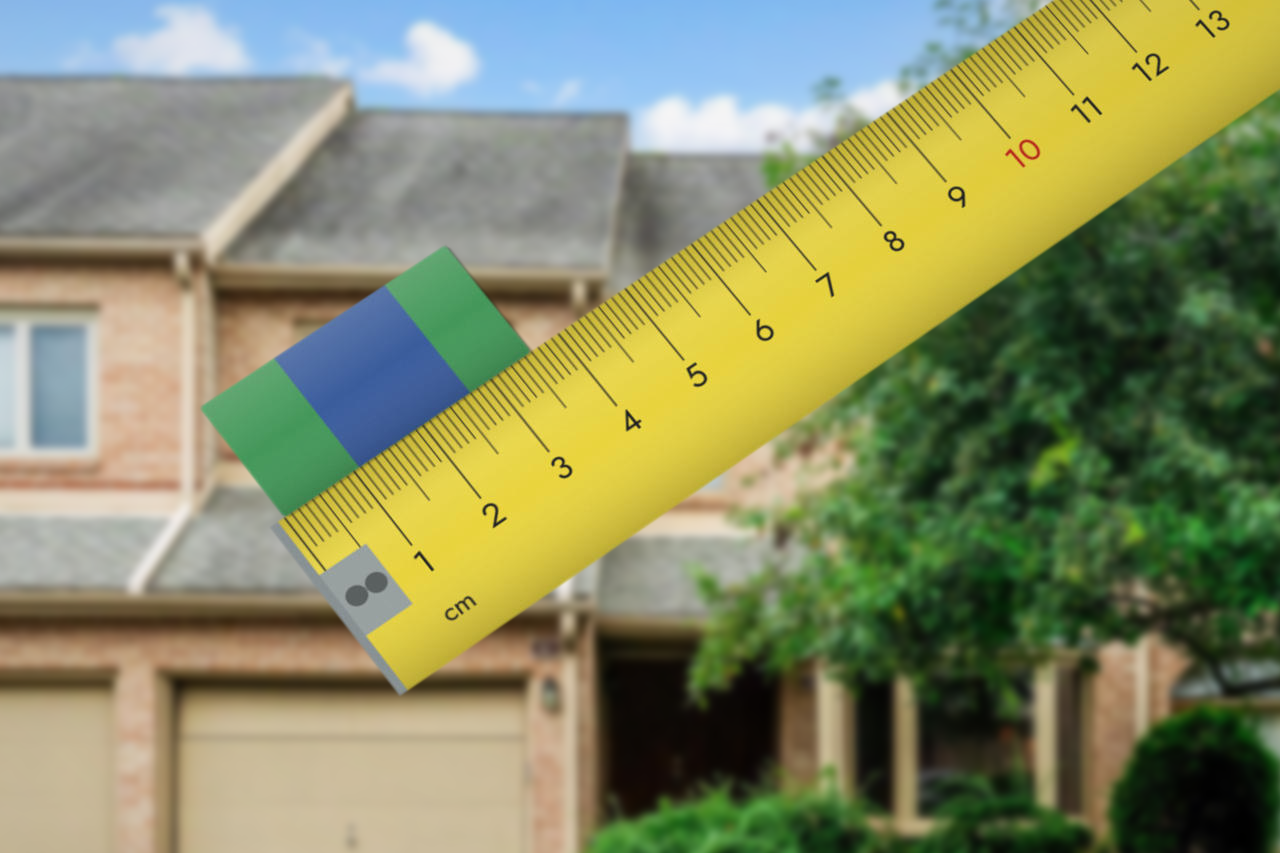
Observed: 3.6cm
